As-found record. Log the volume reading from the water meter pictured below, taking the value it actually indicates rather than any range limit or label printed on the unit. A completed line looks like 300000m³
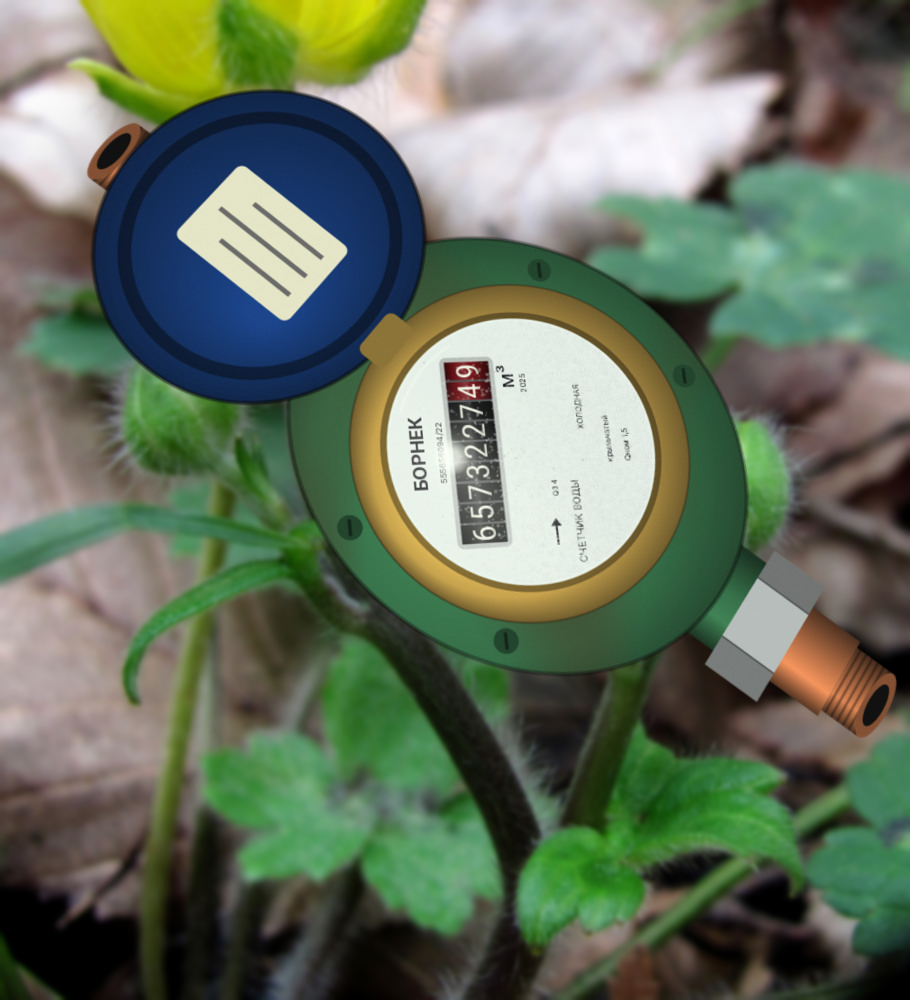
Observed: 6573227.49m³
